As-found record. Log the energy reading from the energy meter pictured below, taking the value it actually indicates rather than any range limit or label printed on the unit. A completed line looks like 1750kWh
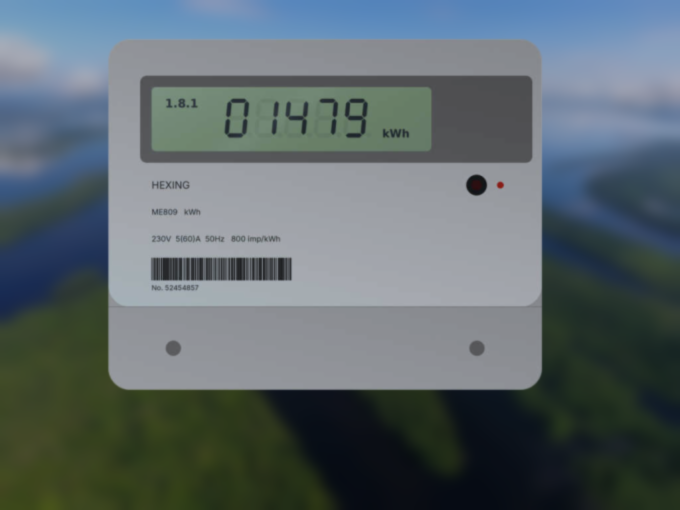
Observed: 1479kWh
